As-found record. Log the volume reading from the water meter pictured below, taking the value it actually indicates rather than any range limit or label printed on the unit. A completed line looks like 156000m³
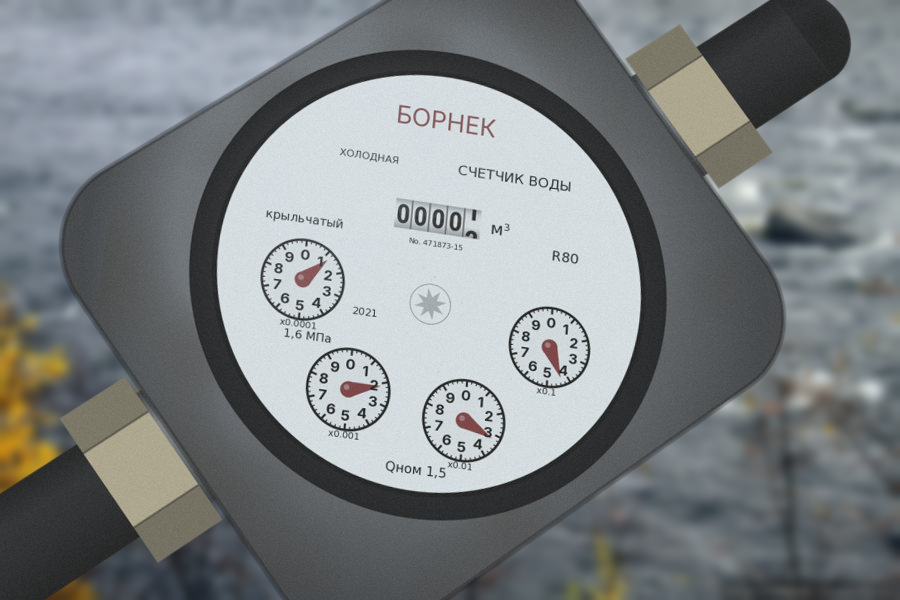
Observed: 1.4321m³
